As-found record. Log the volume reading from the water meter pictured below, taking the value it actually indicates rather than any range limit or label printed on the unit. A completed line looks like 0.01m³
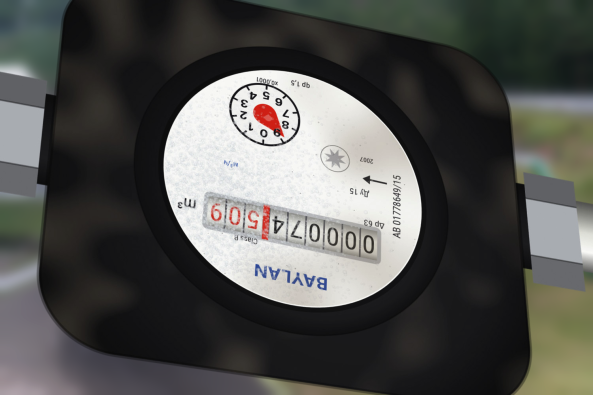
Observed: 74.5098m³
